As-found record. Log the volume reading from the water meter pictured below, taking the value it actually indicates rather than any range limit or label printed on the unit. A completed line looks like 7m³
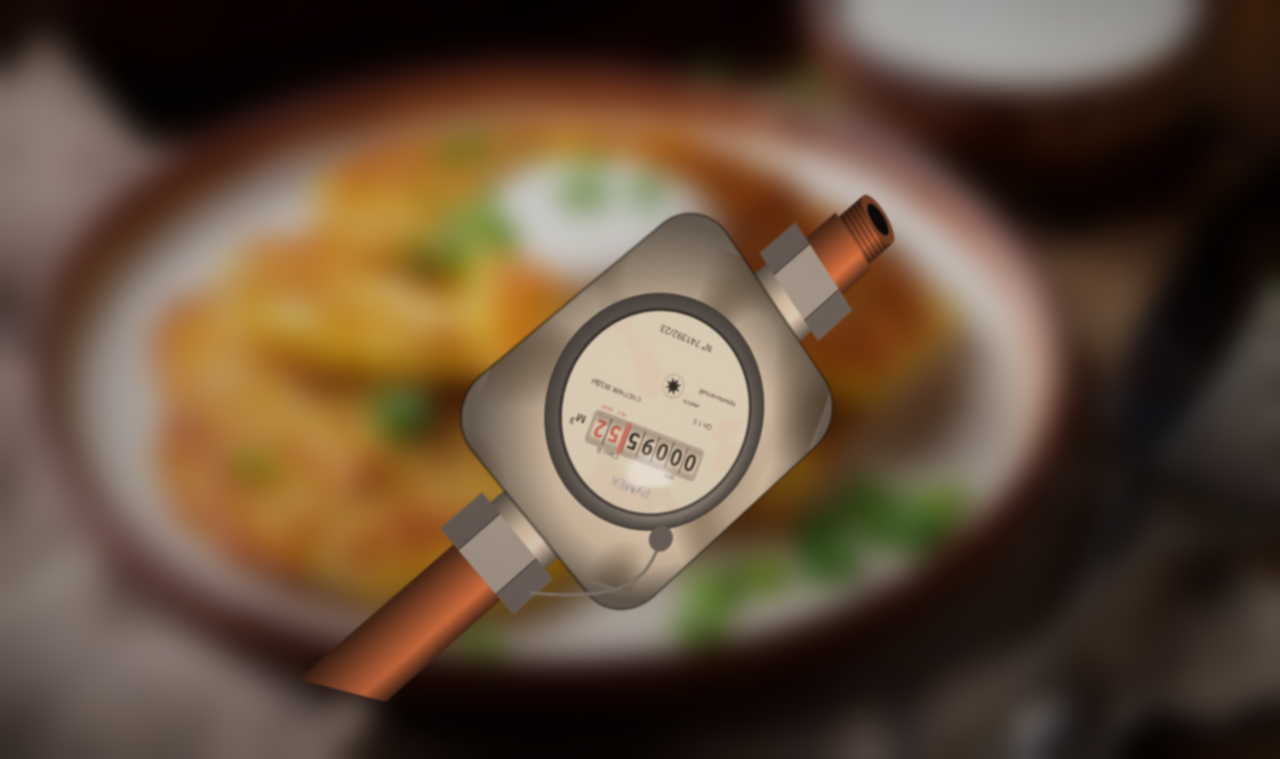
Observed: 95.52m³
